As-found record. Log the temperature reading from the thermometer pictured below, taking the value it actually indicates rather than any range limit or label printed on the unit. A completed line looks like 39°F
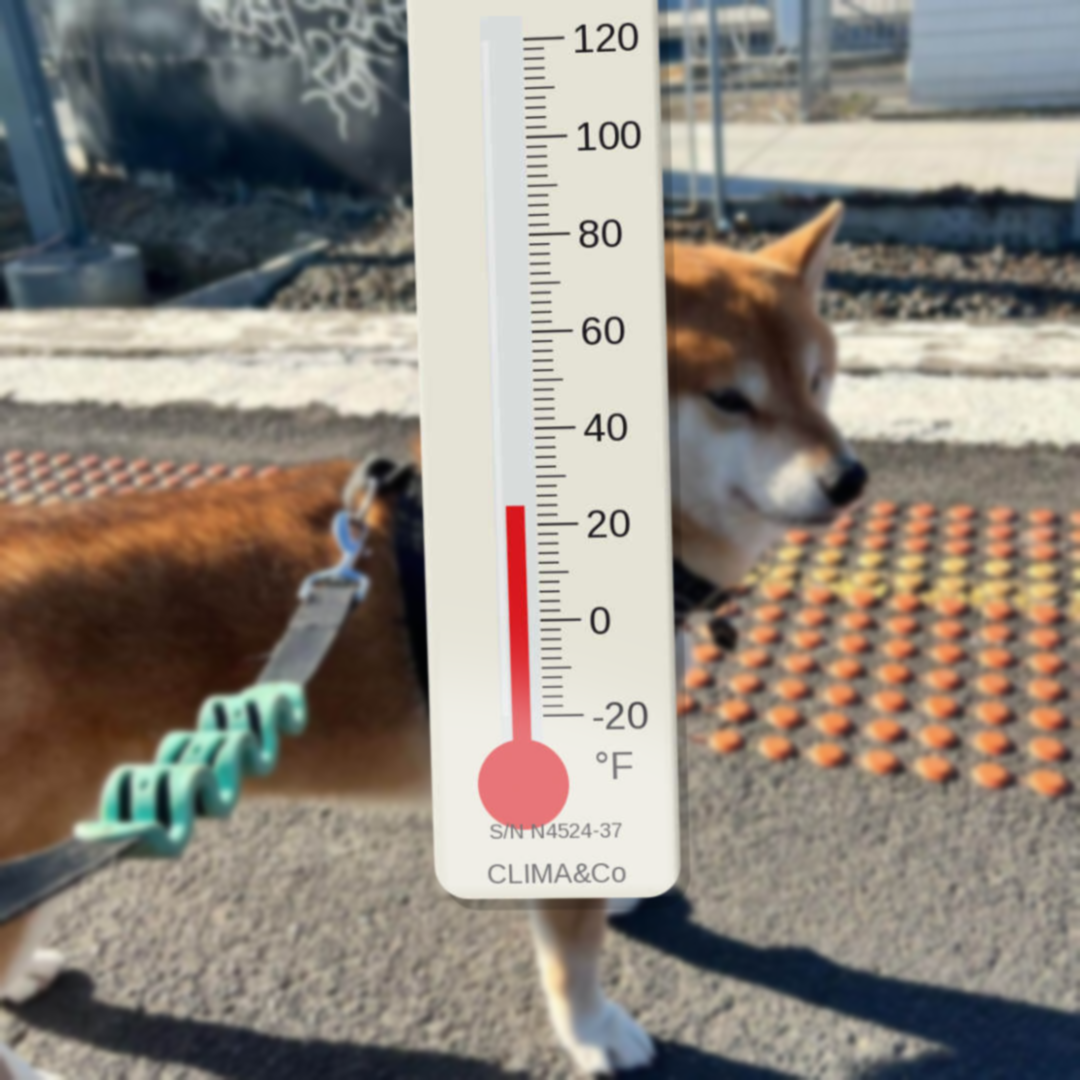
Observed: 24°F
